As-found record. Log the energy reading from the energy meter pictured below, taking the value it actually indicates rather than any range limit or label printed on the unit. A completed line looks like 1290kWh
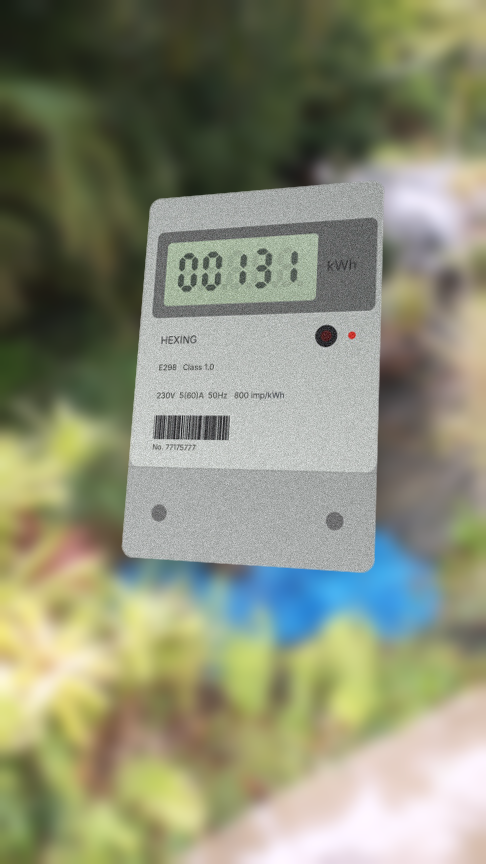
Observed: 131kWh
